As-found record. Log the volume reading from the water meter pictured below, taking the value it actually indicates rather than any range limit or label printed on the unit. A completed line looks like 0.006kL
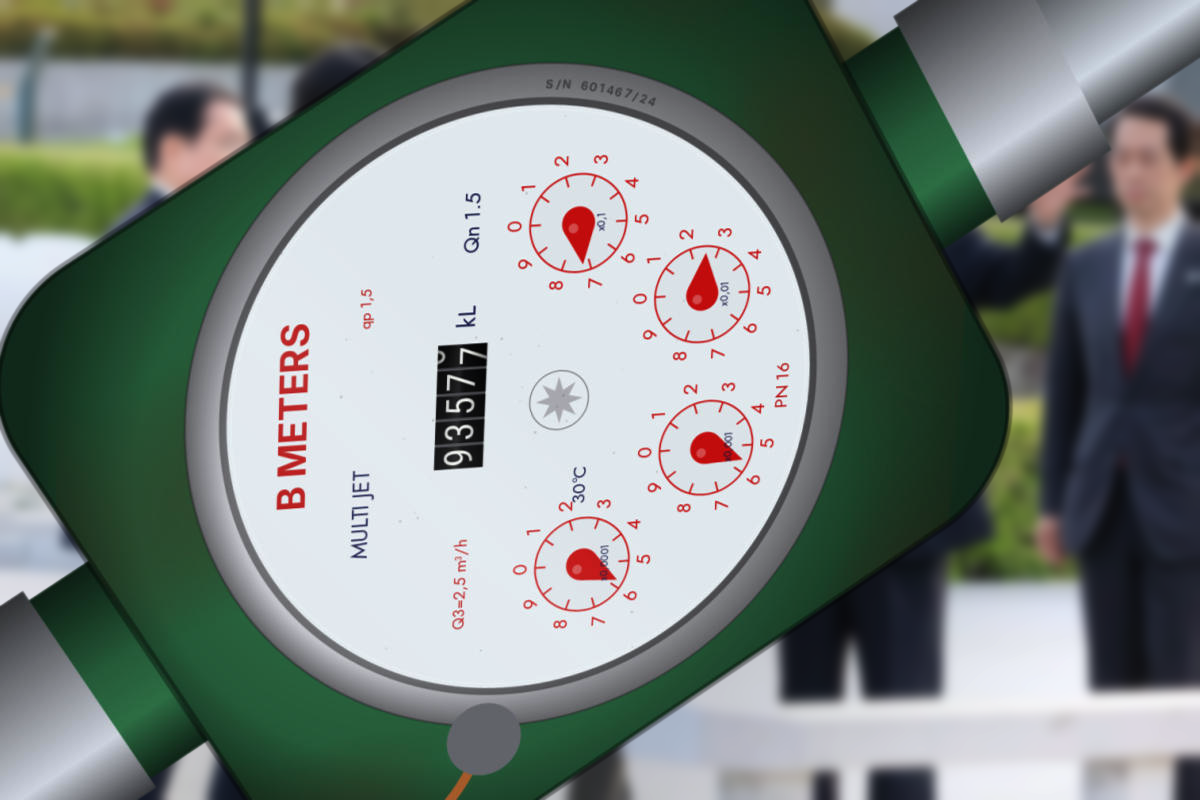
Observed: 93576.7255kL
